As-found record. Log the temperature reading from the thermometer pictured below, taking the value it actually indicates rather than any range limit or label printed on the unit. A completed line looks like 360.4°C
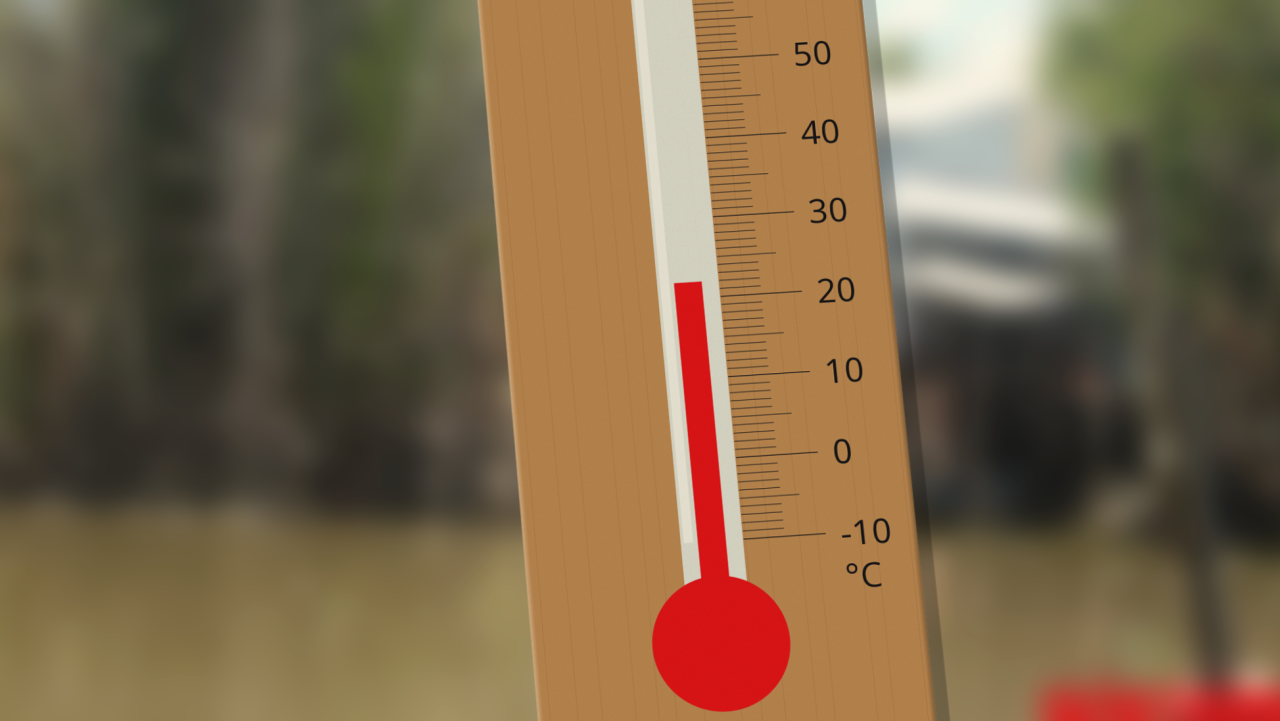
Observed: 22°C
